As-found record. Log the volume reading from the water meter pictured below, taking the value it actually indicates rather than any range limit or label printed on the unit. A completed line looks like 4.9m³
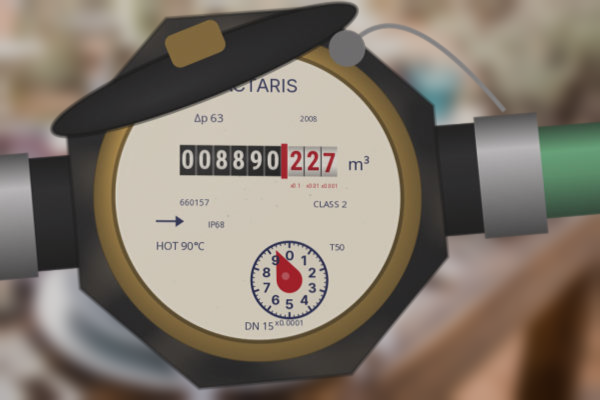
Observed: 8890.2269m³
